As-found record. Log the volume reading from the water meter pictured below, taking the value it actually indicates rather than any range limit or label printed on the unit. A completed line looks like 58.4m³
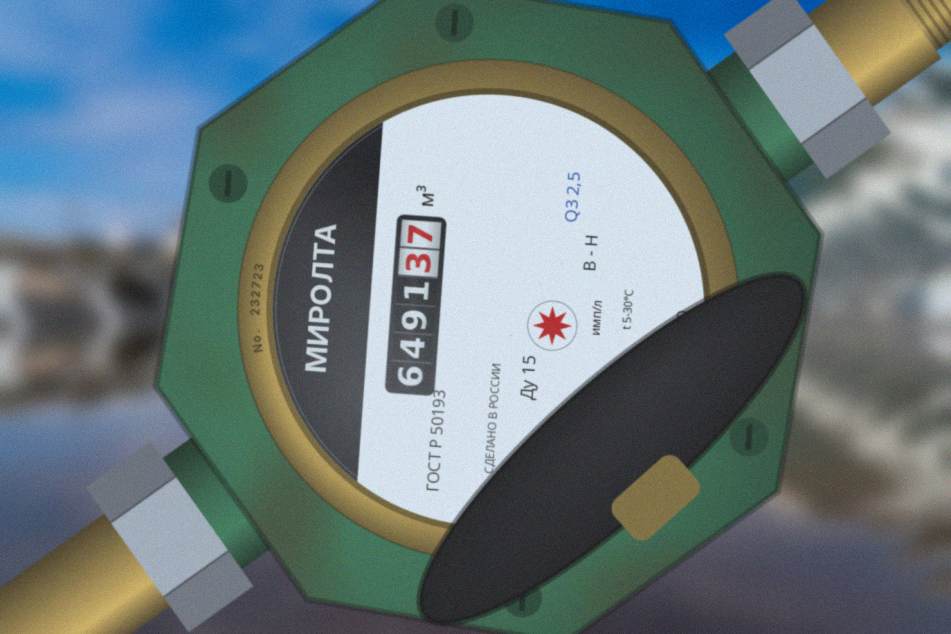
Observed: 6491.37m³
